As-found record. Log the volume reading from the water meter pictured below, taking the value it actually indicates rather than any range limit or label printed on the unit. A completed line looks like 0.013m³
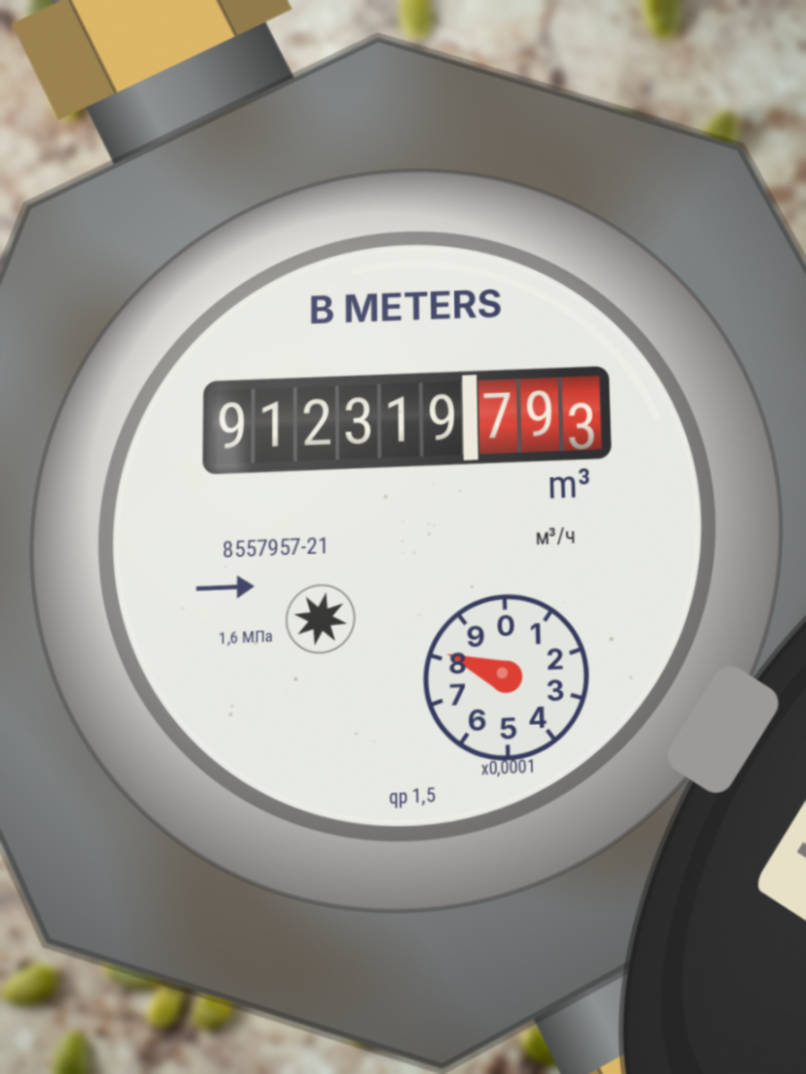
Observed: 912319.7928m³
